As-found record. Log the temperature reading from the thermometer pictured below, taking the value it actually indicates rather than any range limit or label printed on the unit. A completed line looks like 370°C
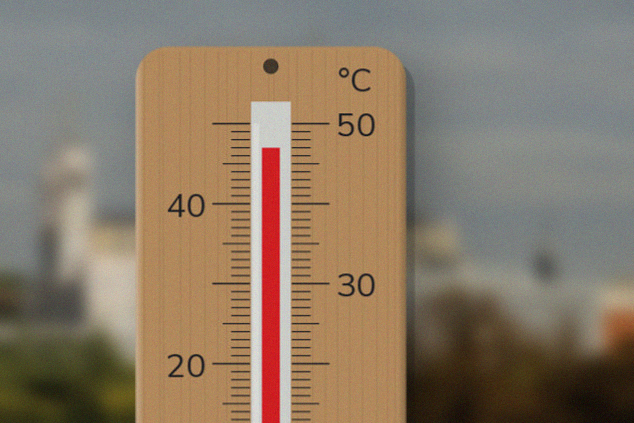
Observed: 47°C
